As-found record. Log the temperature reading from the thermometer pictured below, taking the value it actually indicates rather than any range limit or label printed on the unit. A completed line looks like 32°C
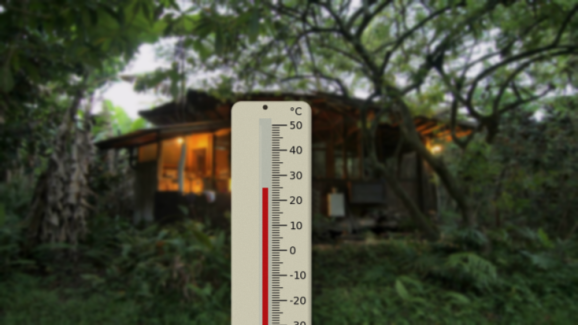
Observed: 25°C
